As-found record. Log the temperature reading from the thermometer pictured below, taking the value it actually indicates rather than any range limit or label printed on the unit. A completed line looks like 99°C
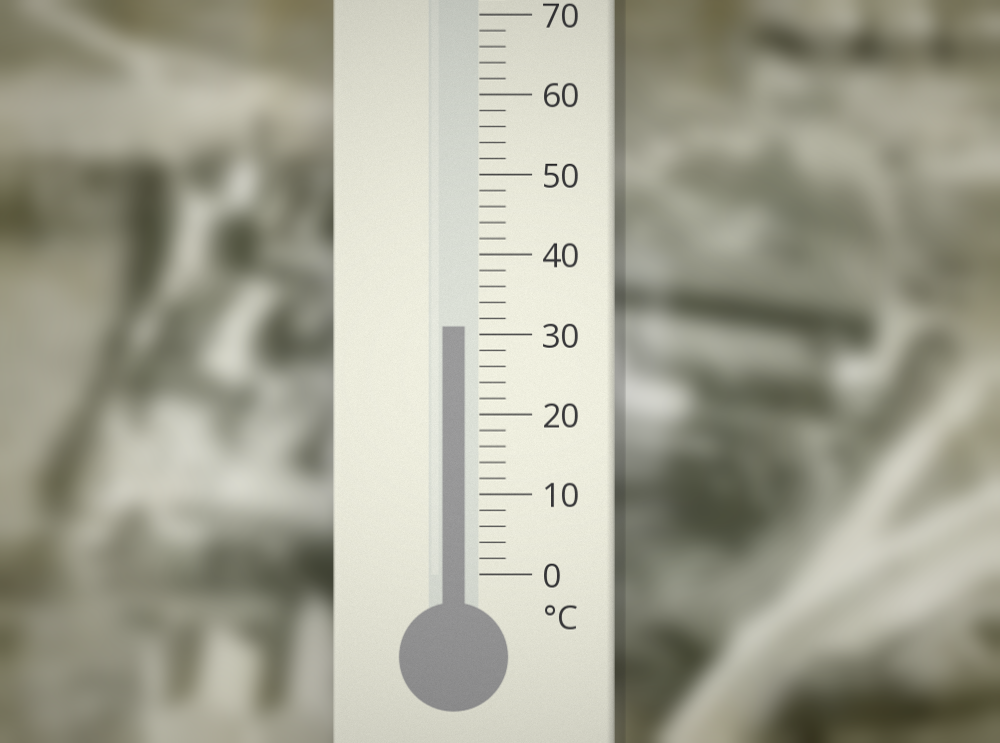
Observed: 31°C
